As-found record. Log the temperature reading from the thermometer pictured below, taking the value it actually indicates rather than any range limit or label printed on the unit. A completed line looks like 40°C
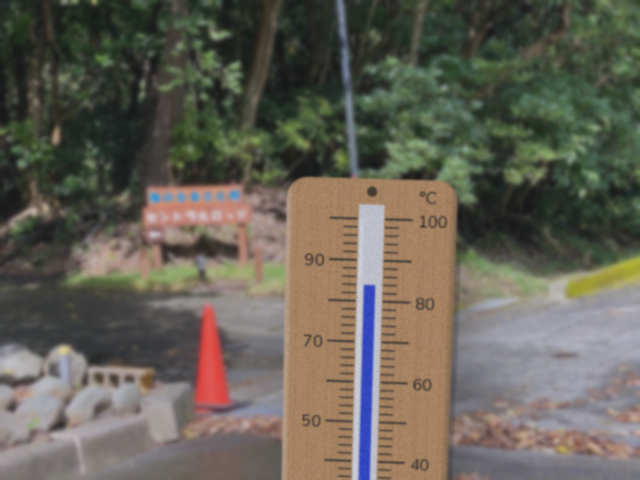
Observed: 84°C
